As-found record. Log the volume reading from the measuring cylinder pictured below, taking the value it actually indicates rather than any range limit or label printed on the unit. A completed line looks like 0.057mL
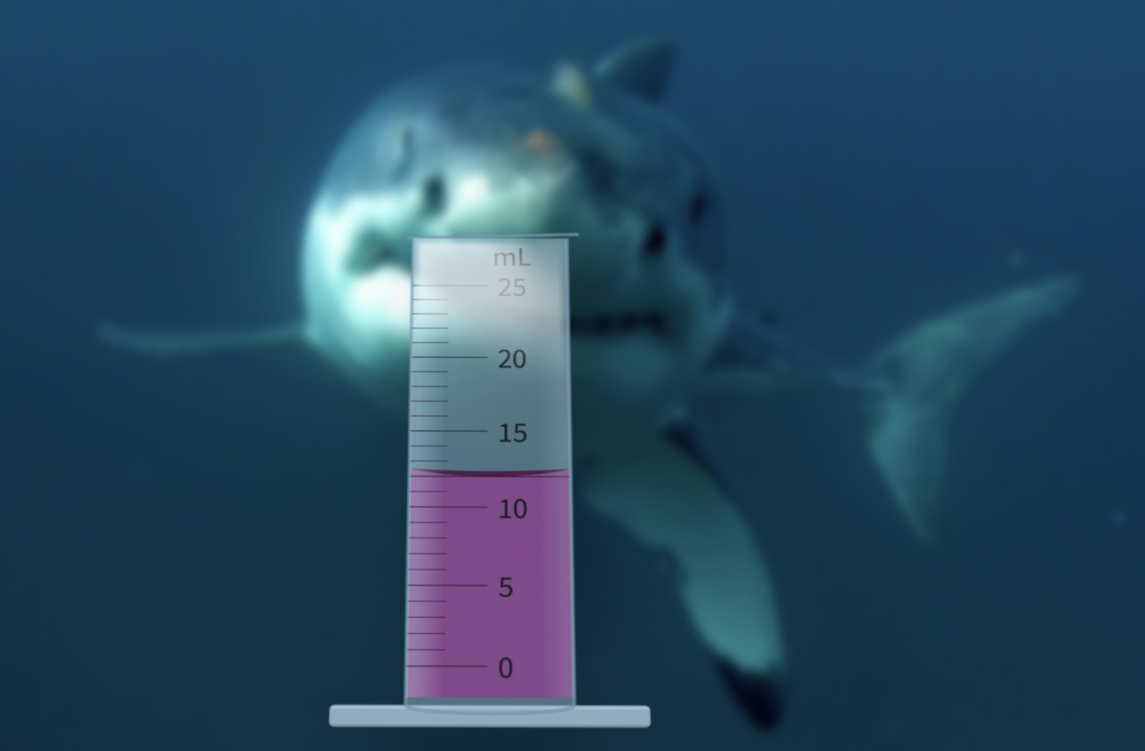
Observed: 12mL
